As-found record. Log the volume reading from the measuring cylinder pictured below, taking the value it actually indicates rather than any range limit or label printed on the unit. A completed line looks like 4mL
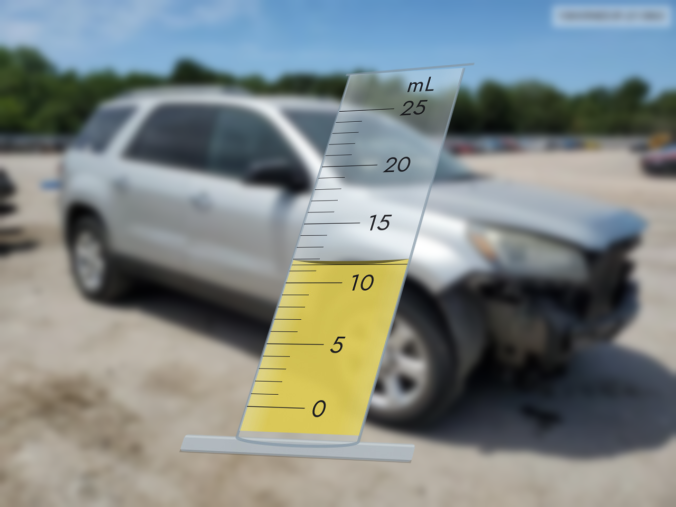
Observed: 11.5mL
